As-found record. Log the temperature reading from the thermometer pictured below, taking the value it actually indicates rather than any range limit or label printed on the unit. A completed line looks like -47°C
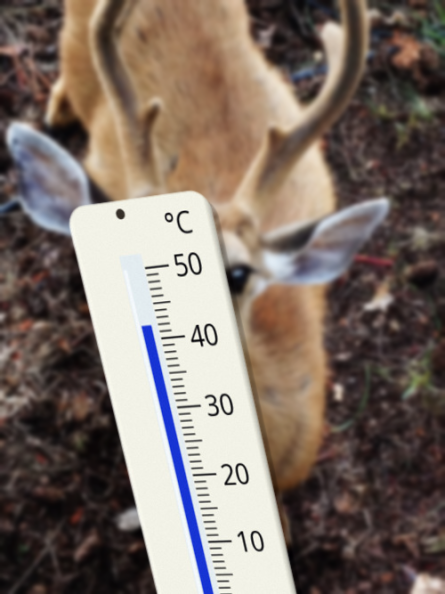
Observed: 42°C
